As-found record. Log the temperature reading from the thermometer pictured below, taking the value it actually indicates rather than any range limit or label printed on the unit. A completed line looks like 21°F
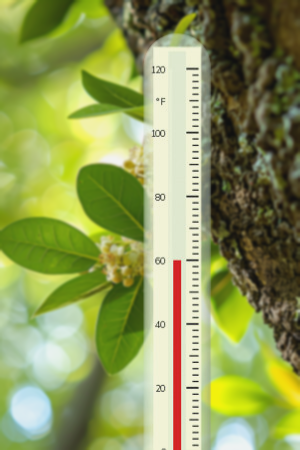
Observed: 60°F
